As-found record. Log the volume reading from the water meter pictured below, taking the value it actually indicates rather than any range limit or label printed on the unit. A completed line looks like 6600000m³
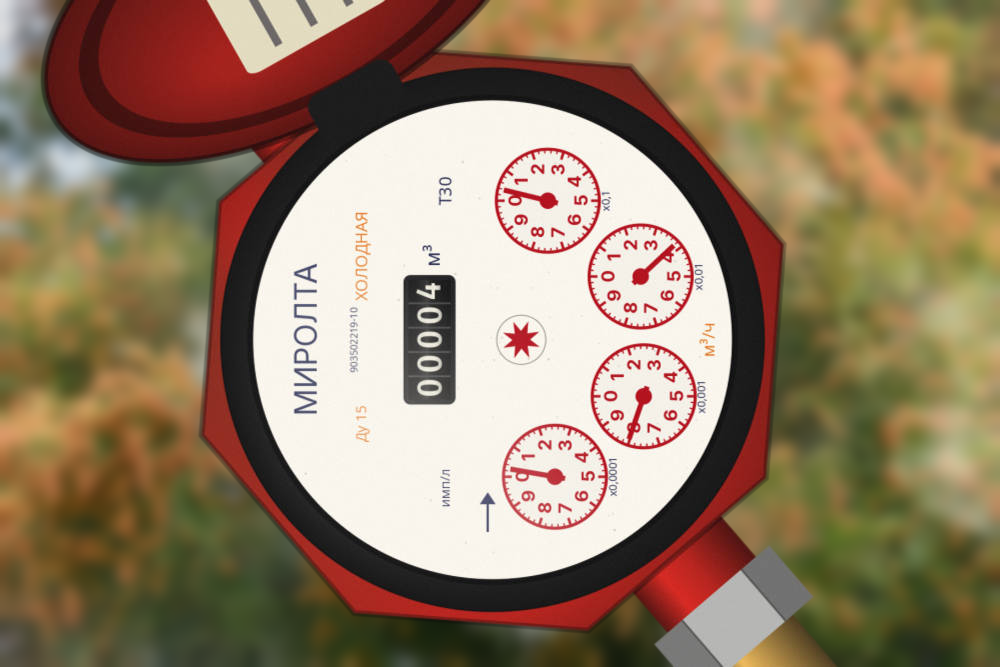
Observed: 4.0380m³
